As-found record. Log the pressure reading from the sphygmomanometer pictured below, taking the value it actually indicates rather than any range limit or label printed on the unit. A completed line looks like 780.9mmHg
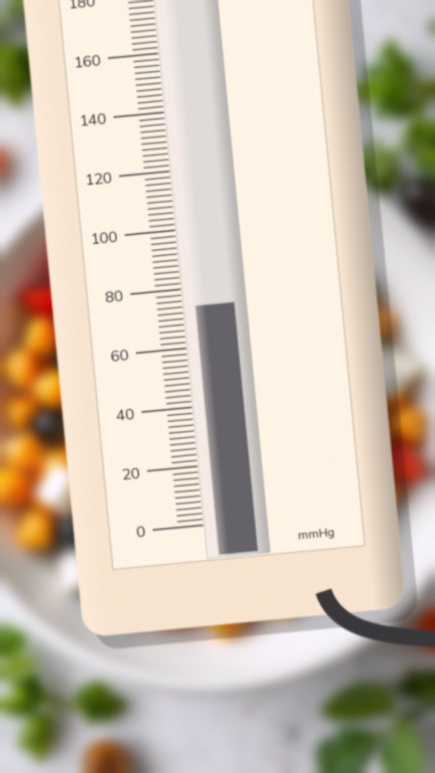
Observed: 74mmHg
